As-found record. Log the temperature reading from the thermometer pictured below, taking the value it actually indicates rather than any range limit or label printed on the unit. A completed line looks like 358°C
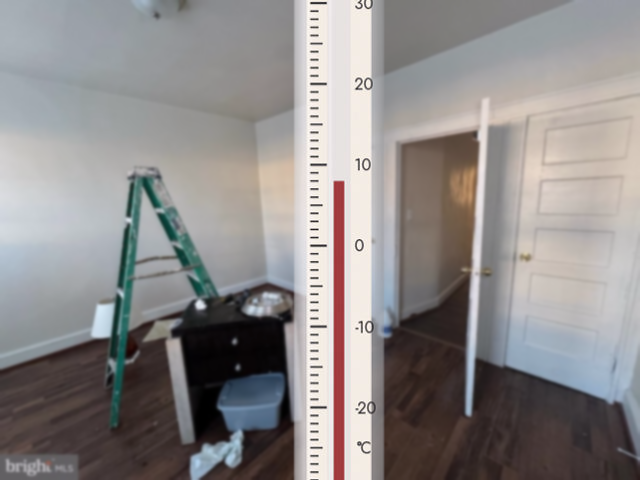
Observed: 8°C
